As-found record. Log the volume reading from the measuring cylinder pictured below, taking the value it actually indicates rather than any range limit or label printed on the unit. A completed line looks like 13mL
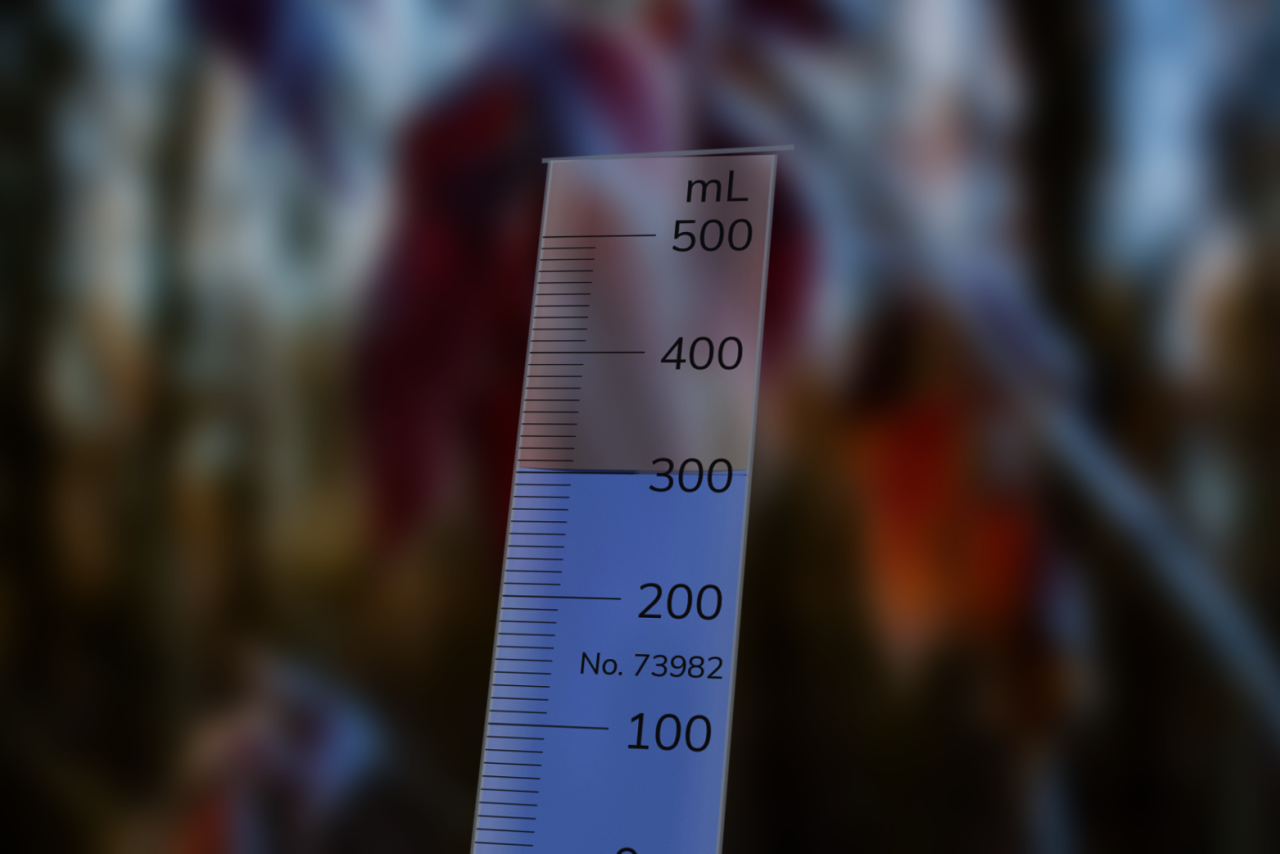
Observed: 300mL
